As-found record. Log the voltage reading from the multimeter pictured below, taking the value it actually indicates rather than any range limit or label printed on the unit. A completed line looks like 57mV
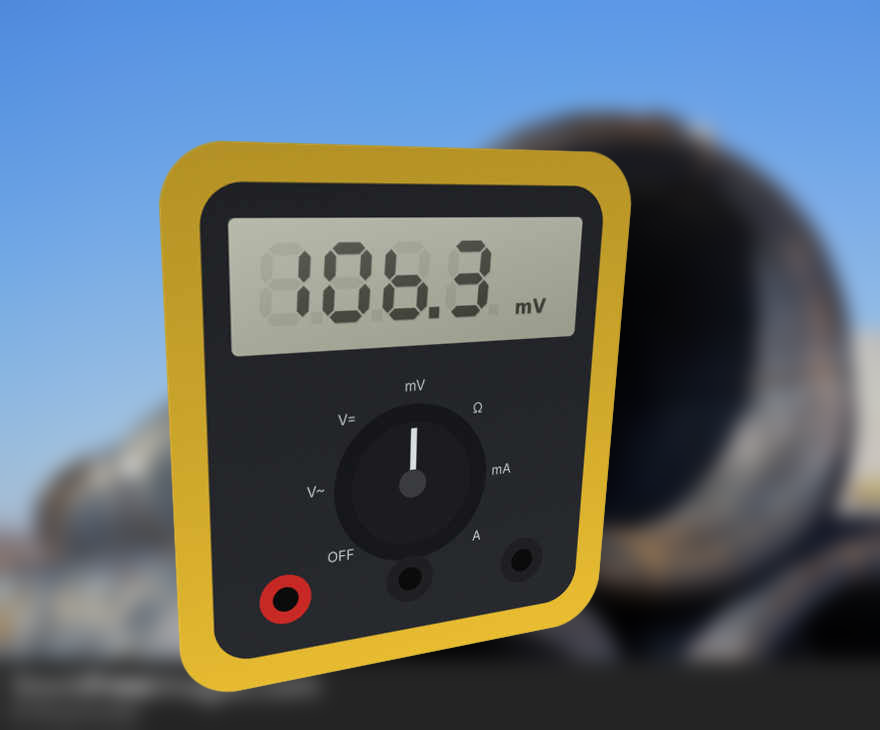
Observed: 106.3mV
